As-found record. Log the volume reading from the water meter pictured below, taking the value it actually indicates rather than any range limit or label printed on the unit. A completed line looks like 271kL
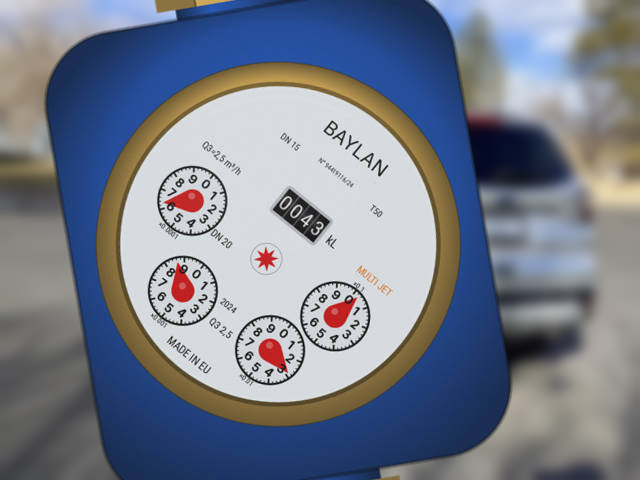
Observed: 43.0286kL
